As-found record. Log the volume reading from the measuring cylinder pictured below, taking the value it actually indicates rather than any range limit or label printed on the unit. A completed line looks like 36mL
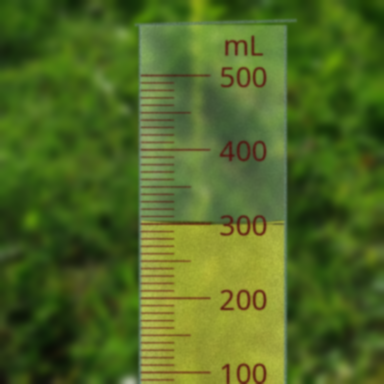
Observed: 300mL
